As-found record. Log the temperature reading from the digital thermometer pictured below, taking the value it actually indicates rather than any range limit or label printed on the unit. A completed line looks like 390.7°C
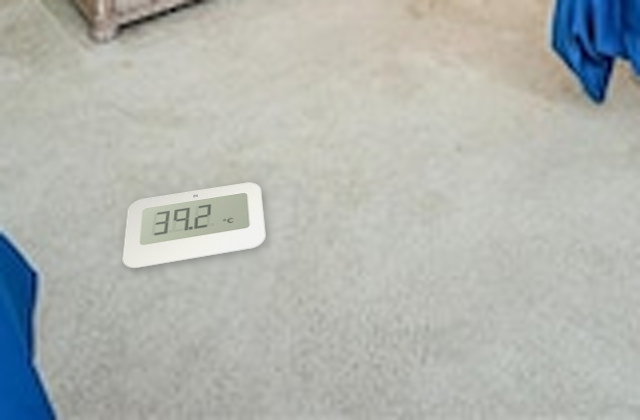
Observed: 39.2°C
